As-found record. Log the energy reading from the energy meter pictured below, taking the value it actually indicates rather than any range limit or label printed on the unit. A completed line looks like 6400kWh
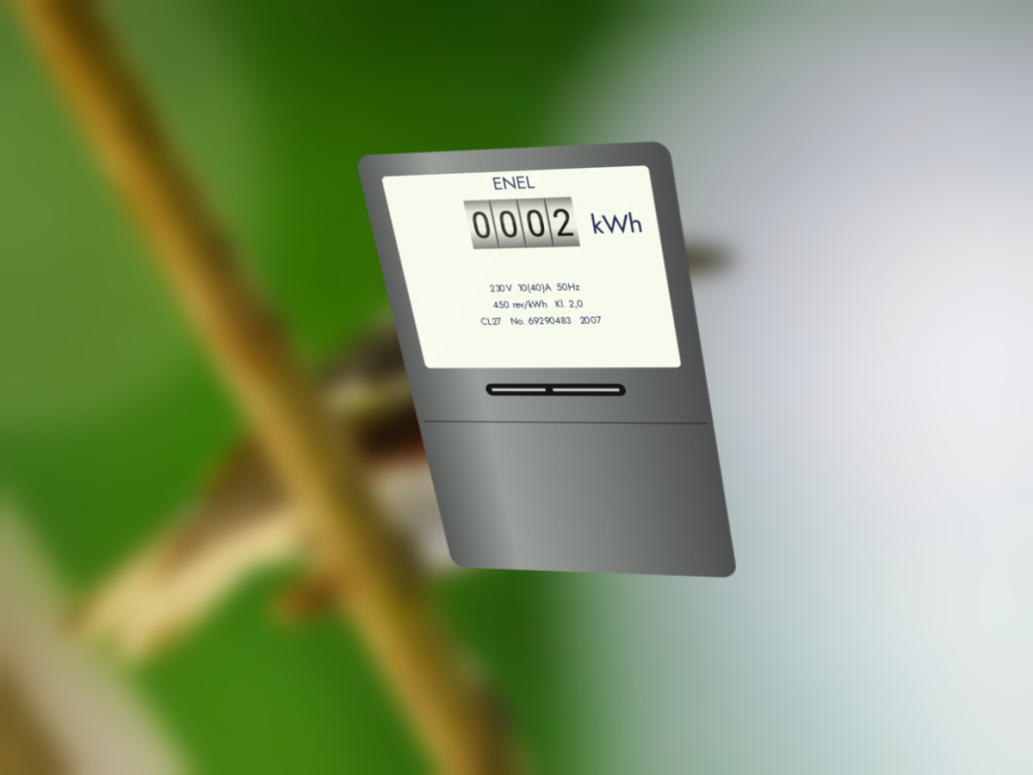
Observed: 2kWh
